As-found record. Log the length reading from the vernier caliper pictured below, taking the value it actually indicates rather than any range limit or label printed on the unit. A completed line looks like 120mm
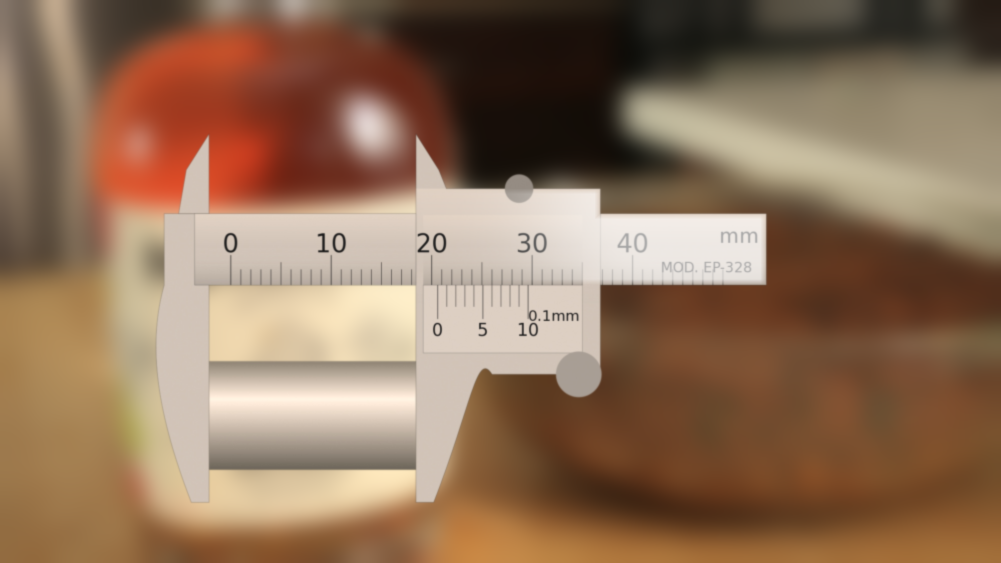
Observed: 20.6mm
